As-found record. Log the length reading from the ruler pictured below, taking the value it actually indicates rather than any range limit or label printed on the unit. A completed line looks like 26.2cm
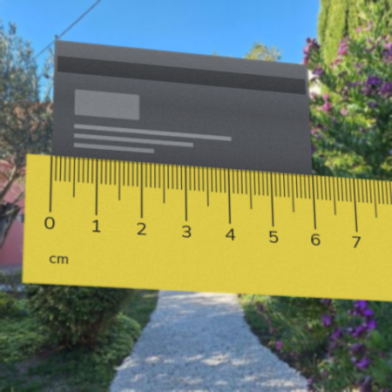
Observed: 6cm
